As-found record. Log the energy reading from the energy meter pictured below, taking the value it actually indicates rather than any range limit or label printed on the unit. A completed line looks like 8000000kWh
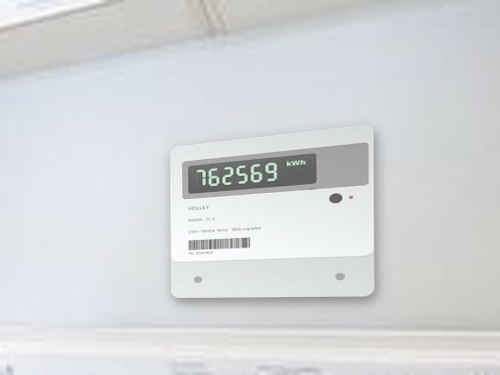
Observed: 762569kWh
